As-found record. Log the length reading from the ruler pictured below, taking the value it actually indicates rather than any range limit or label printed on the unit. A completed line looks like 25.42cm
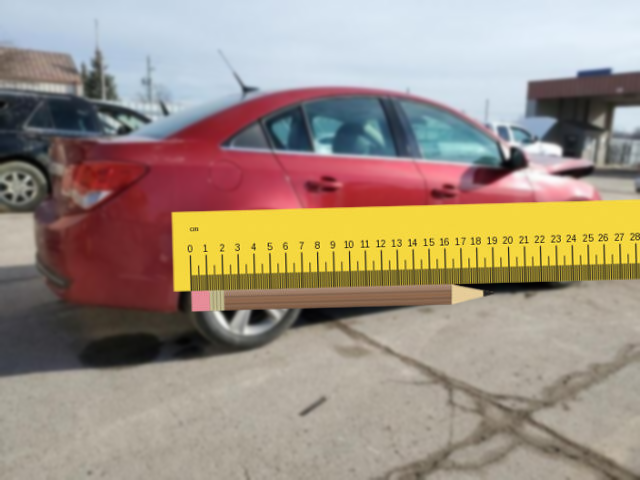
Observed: 19cm
